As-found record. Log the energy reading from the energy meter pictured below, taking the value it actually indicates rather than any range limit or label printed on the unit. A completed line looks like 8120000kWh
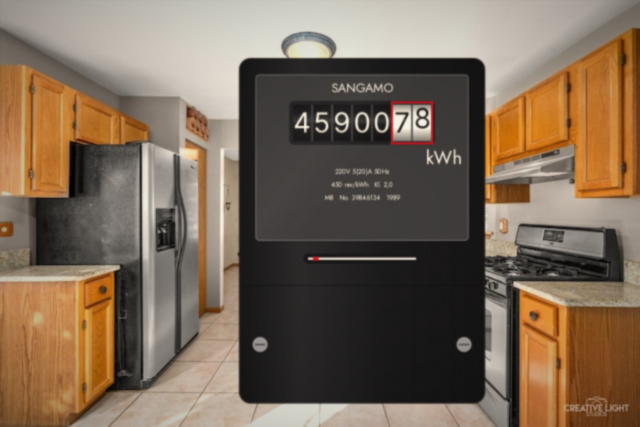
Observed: 45900.78kWh
